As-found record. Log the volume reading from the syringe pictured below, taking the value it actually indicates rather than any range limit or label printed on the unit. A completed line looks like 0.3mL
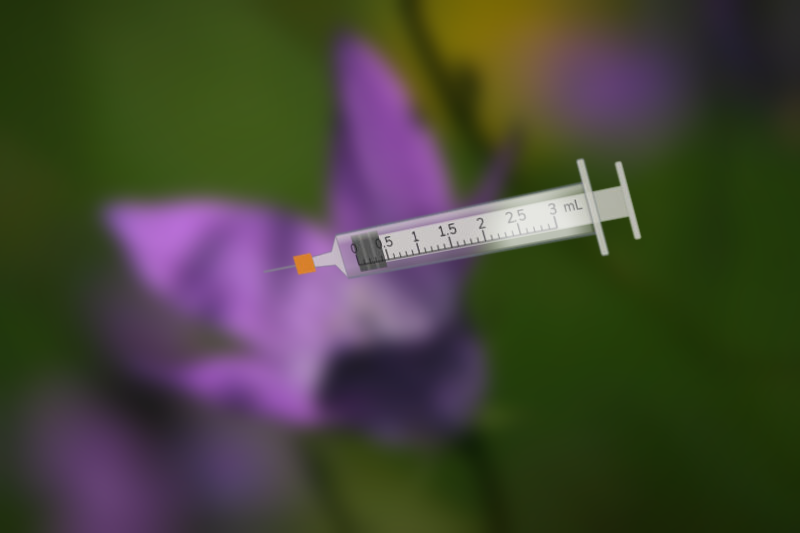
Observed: 0mL
